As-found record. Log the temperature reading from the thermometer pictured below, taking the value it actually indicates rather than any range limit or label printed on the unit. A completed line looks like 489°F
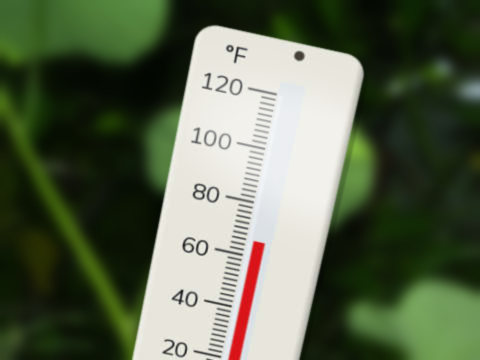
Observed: 66°F
